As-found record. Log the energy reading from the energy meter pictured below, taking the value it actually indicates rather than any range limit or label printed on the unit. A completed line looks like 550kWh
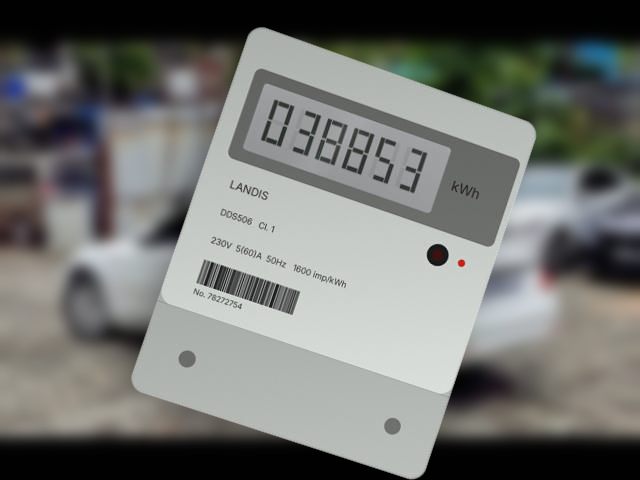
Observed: 38853kWh
